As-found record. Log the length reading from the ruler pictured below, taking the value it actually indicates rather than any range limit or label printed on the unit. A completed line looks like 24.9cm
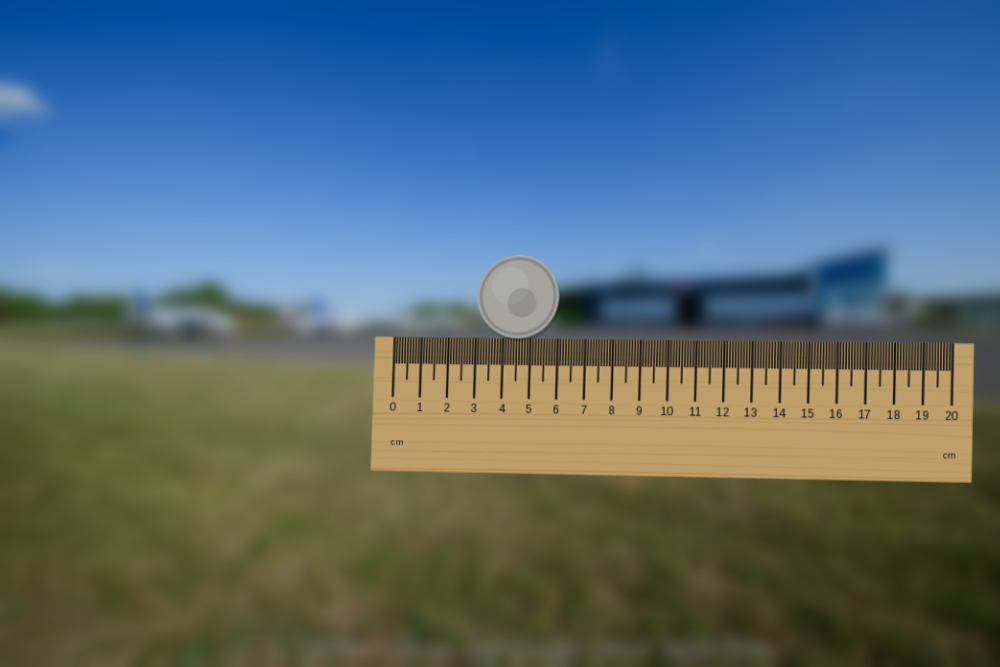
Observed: 3cm
